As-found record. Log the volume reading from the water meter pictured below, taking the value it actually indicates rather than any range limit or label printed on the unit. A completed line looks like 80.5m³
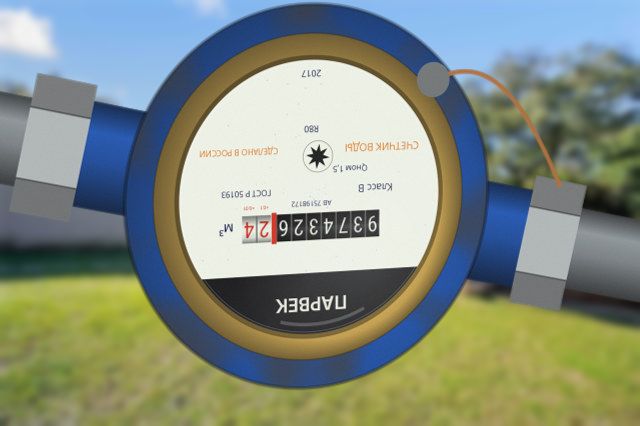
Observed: 9374326.24m³
